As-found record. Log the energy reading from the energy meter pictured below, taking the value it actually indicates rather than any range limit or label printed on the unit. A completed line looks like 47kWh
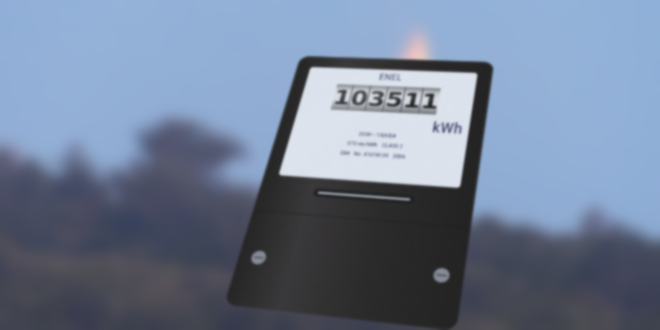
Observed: 103511kWh
